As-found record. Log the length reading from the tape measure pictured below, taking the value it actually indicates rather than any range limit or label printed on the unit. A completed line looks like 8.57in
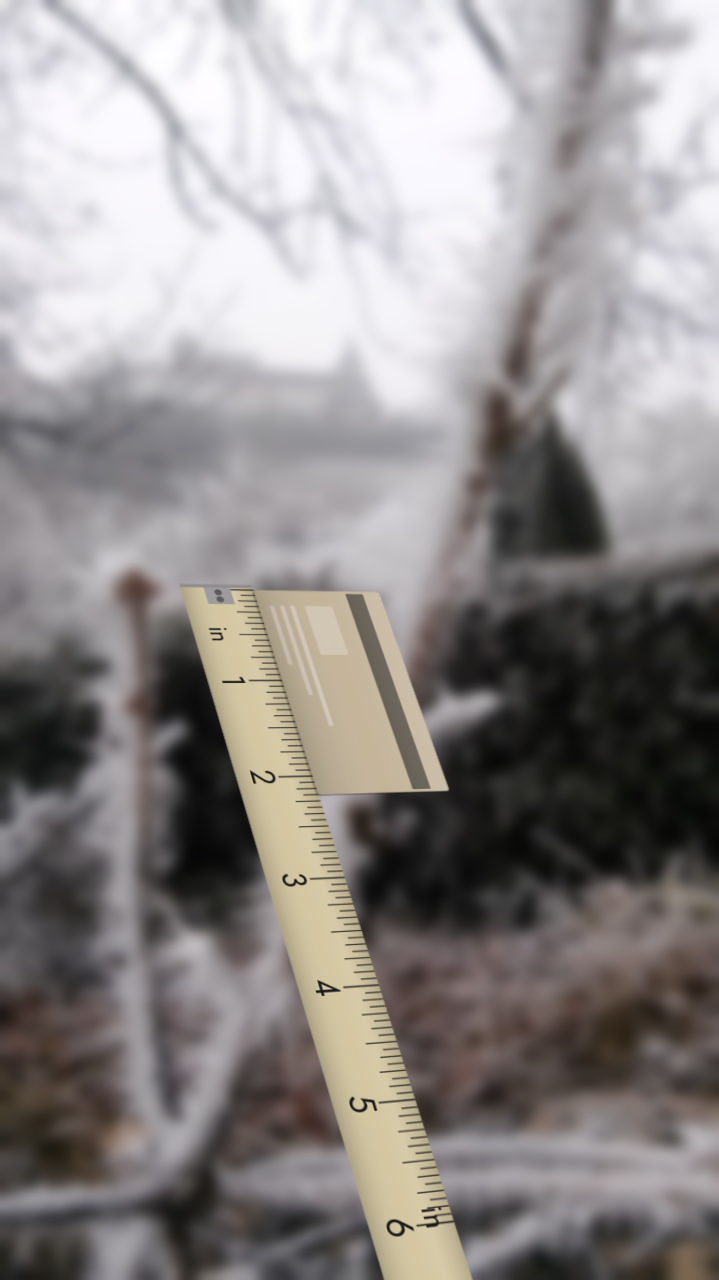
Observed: 2.1875in
